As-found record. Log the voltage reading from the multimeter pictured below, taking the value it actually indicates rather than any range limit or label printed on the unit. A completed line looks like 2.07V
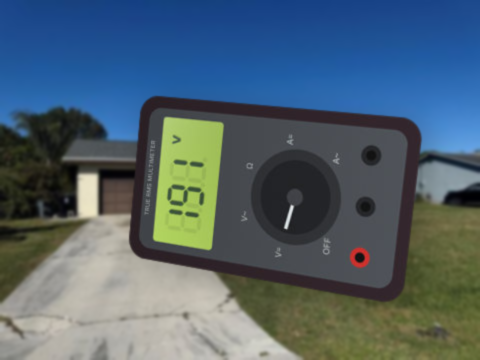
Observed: 191V
